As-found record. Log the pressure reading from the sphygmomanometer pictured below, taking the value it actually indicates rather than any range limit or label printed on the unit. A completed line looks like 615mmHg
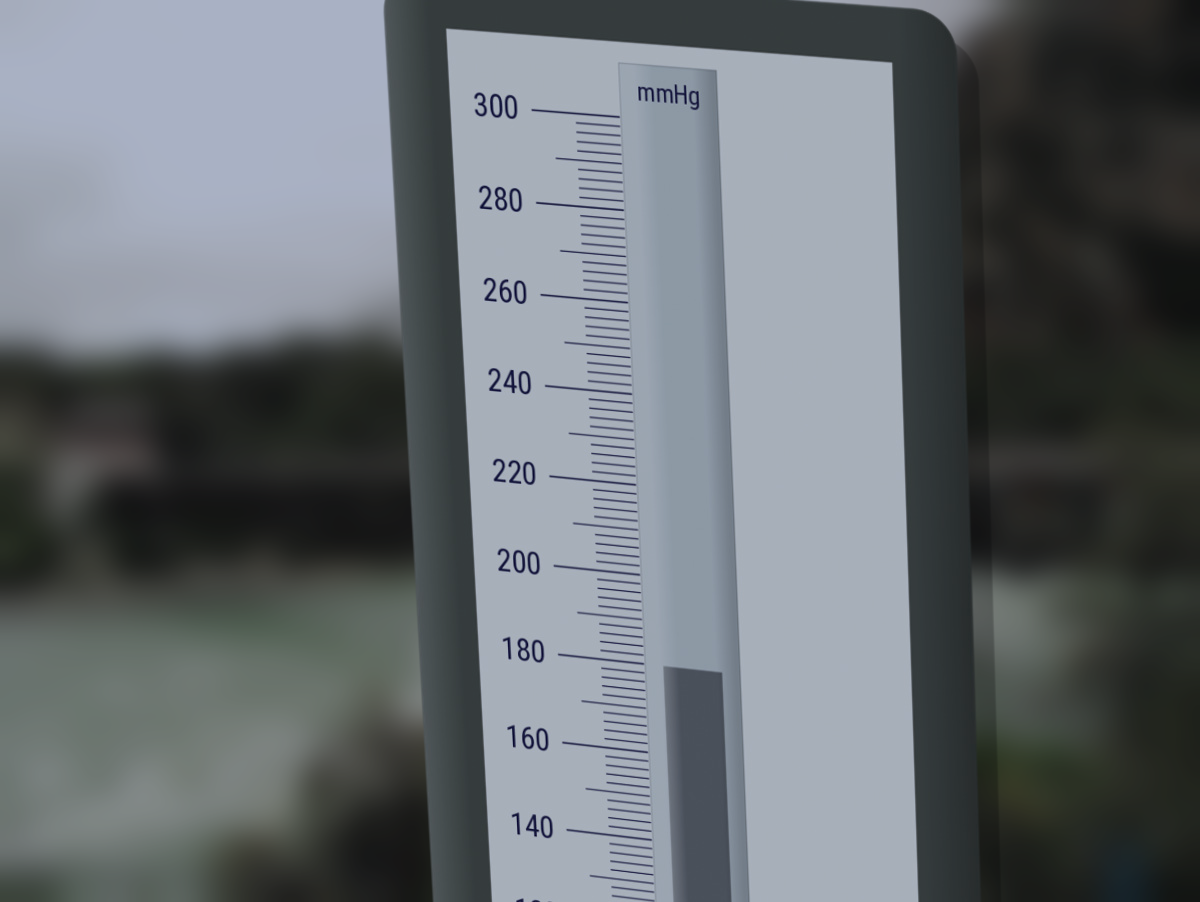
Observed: 180mmHg
